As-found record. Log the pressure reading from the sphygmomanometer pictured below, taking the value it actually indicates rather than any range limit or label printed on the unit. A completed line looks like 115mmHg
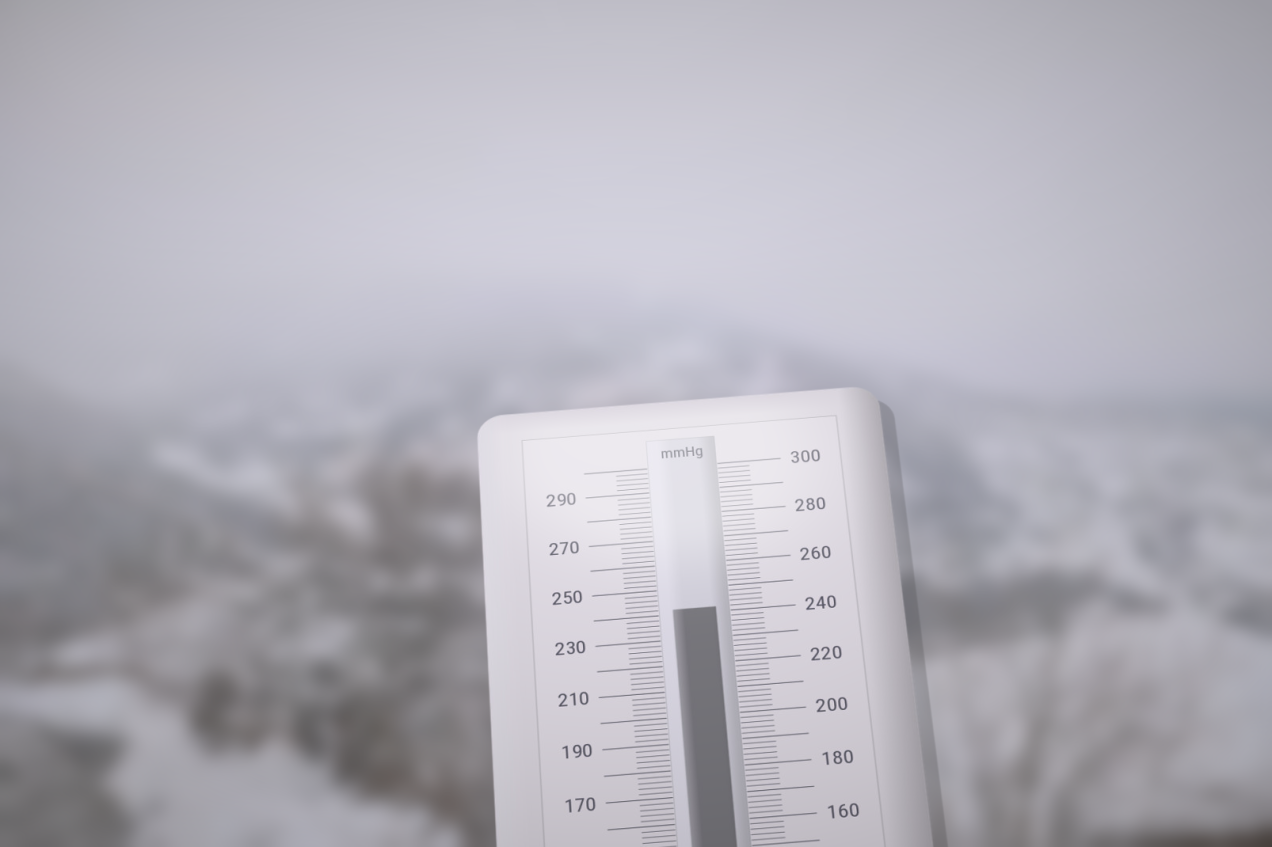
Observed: 242mmHg
